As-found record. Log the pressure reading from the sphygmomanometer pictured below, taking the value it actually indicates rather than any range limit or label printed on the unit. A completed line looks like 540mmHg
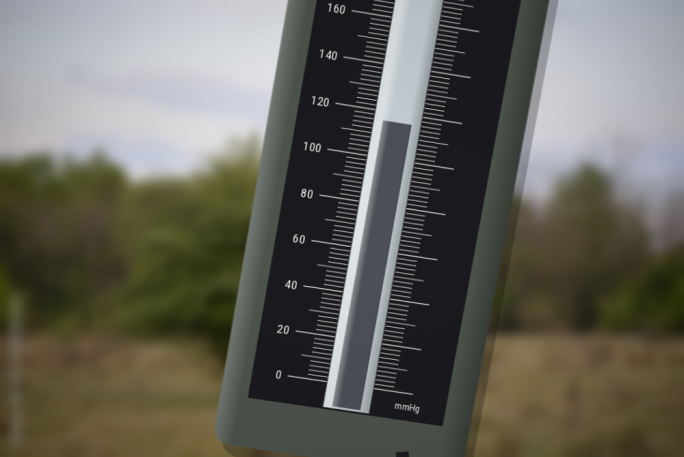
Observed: 116mmHg
